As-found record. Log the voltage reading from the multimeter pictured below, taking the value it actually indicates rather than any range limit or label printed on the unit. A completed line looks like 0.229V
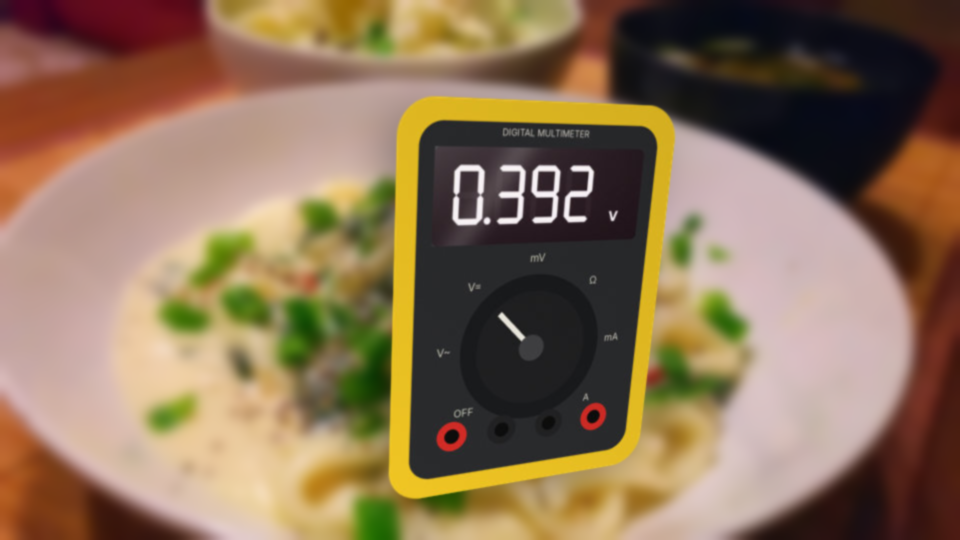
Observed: 0.392V
